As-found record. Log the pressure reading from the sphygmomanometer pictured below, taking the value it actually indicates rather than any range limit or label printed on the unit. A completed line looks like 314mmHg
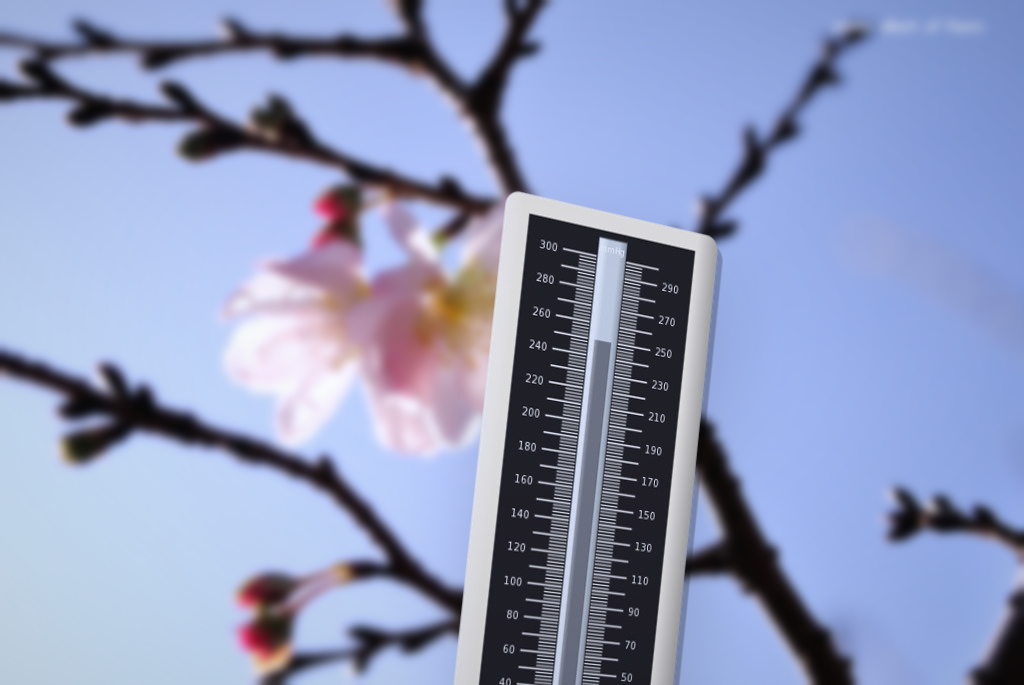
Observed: 250mmHg
